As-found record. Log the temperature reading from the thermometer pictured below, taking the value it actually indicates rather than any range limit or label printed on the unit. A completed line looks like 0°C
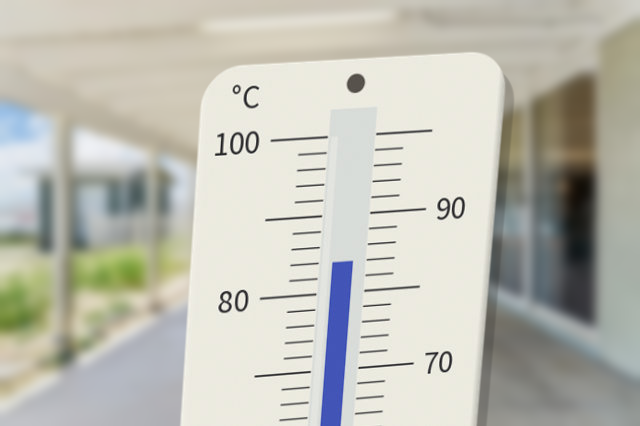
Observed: 84°C
